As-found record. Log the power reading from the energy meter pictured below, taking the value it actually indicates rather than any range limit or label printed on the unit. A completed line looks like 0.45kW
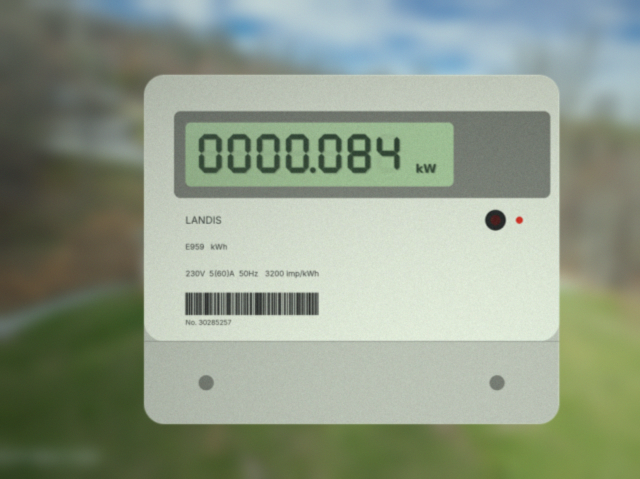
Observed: 0.084kW
